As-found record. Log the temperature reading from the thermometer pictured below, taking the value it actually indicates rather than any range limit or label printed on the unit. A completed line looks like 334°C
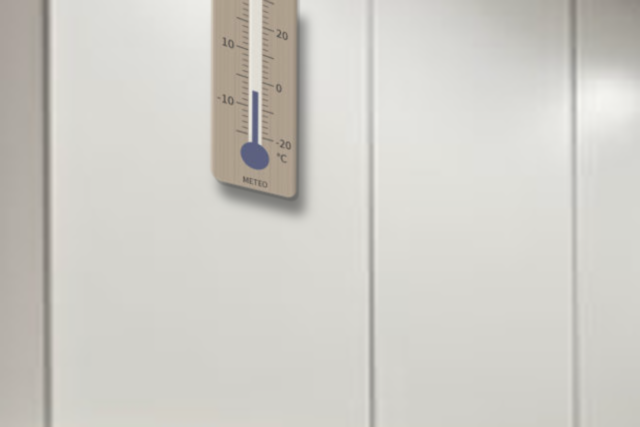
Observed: -4°C
